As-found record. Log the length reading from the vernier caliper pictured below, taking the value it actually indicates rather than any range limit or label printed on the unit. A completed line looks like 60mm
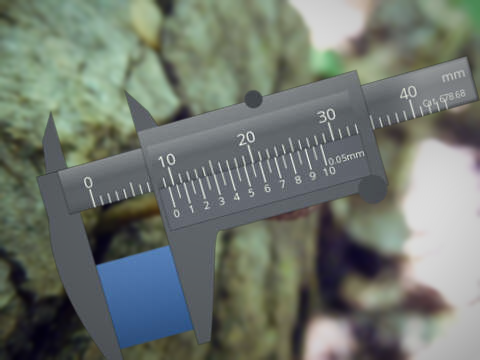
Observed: 9.4mm
